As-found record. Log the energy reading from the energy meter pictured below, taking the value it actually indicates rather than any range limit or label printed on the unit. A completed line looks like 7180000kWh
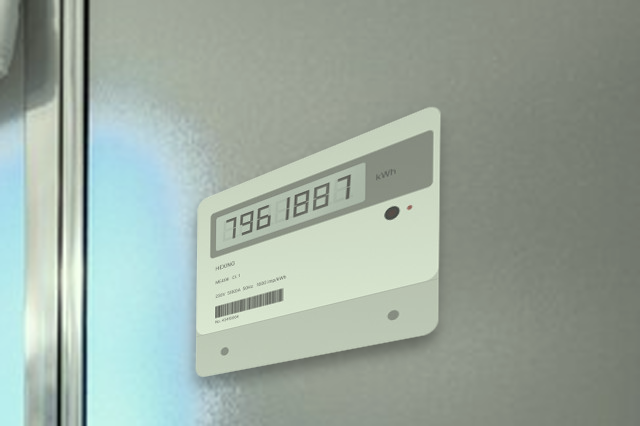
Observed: 7961887kWh
